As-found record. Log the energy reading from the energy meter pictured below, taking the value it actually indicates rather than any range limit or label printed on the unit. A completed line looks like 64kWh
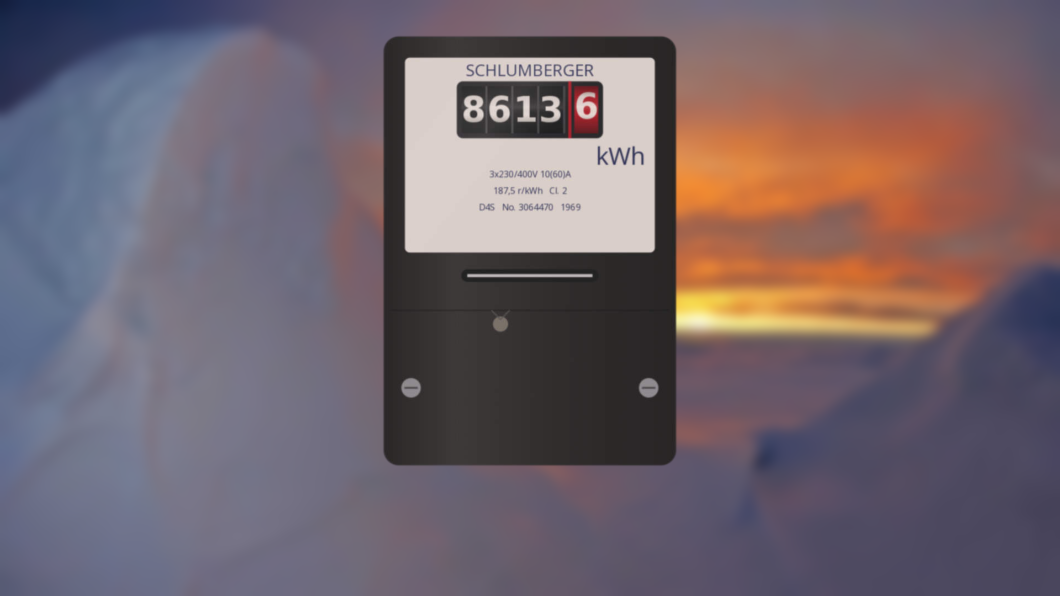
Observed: 8613.6kWh
